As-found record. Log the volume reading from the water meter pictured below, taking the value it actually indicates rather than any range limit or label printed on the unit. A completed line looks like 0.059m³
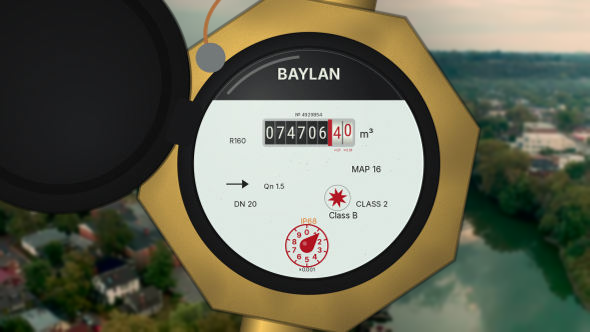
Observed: 74706.401m³
